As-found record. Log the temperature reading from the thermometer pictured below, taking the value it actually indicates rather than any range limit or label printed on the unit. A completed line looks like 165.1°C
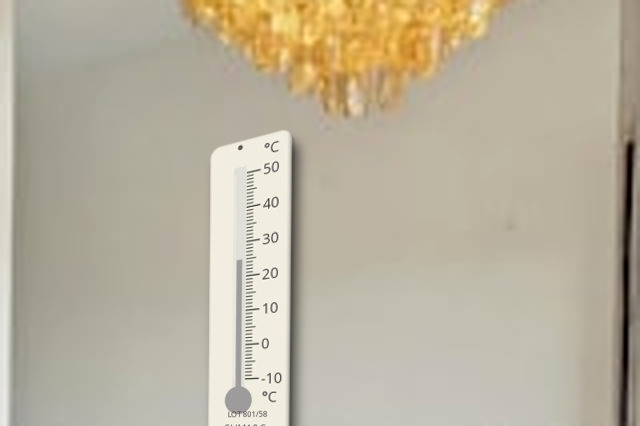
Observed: 25°C
